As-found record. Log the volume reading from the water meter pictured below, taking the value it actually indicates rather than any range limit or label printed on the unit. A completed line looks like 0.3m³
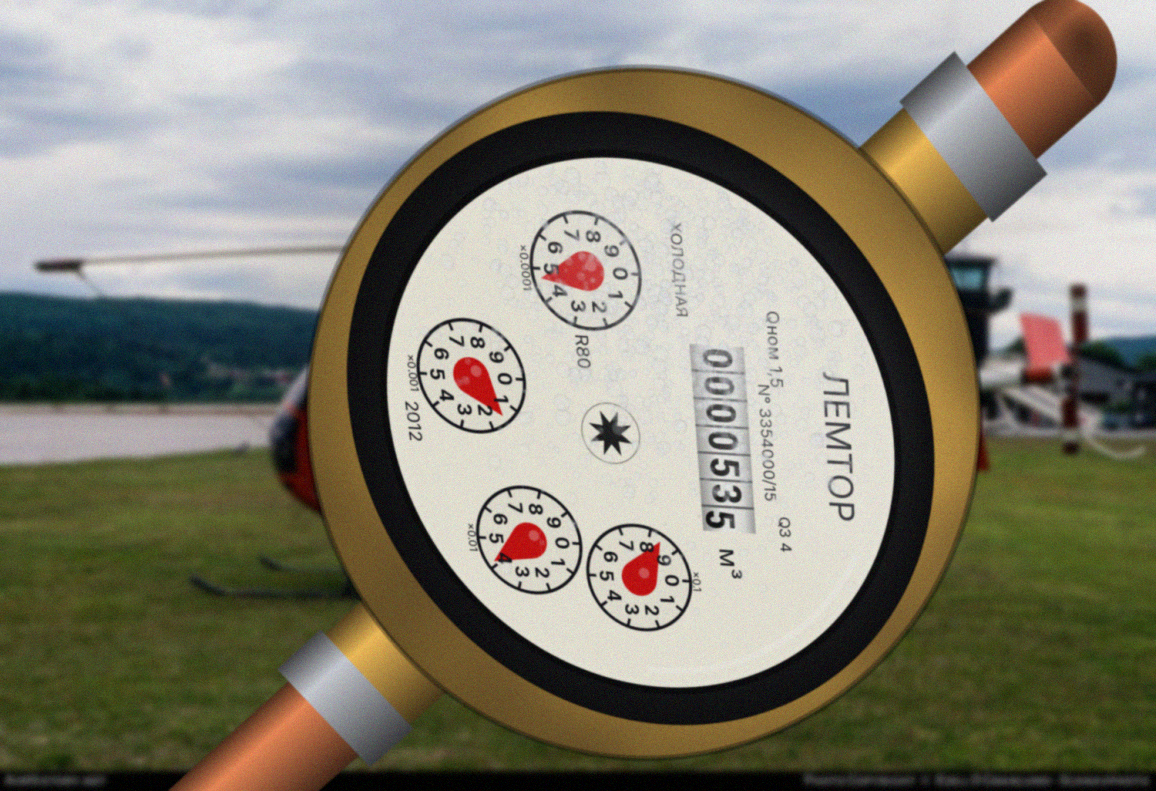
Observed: 534.8414m³
